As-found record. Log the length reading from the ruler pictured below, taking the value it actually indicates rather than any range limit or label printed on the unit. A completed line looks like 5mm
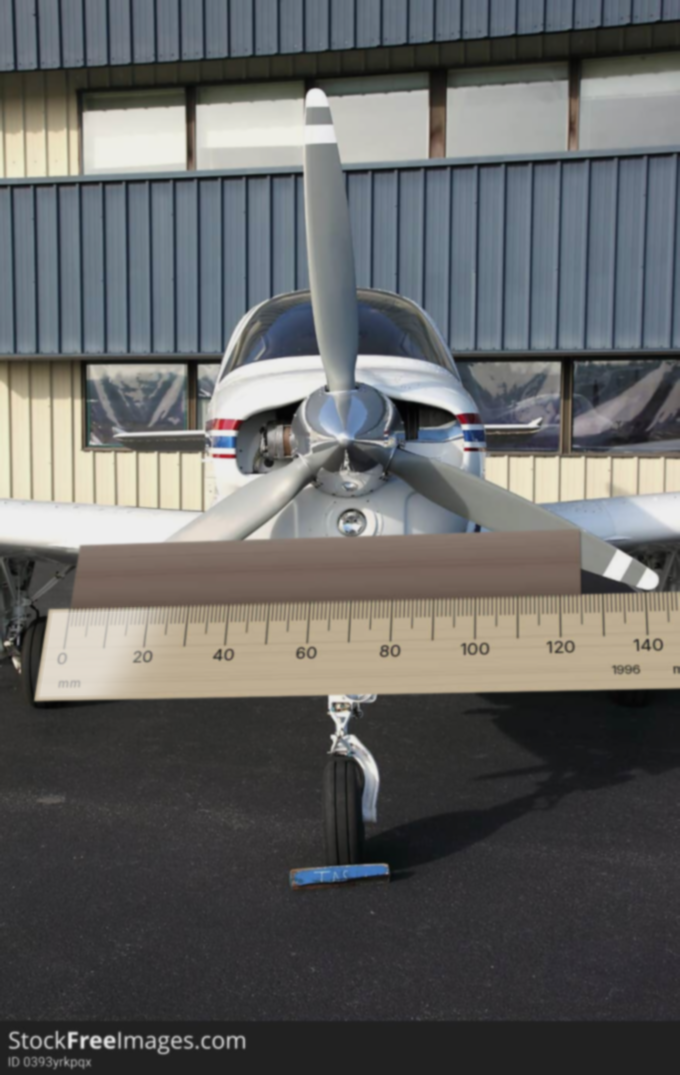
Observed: 125mm
